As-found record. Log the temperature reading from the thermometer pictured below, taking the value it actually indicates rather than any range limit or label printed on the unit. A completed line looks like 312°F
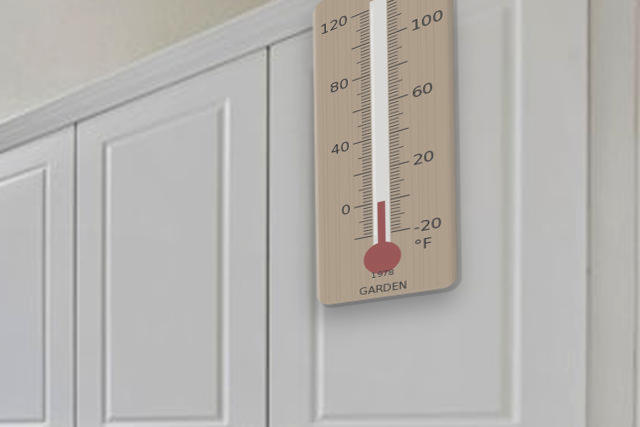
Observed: 0°F
